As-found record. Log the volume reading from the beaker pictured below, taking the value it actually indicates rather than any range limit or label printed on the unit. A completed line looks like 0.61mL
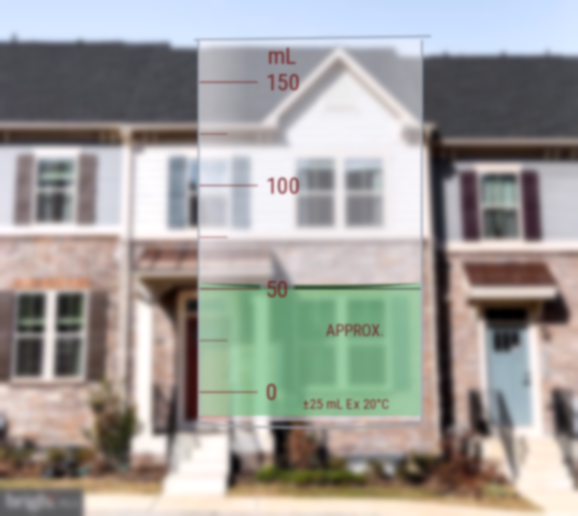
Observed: 50mL
